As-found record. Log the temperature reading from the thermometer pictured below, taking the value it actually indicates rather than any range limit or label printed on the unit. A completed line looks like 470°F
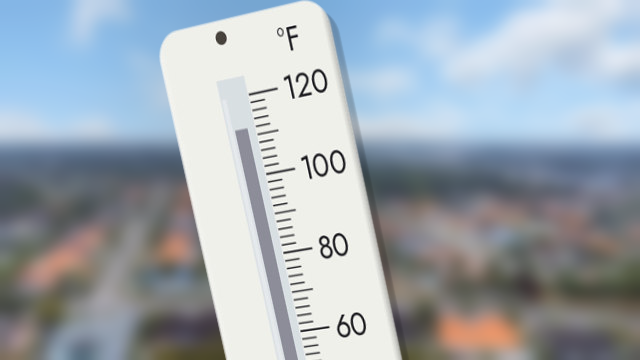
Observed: 112°F
